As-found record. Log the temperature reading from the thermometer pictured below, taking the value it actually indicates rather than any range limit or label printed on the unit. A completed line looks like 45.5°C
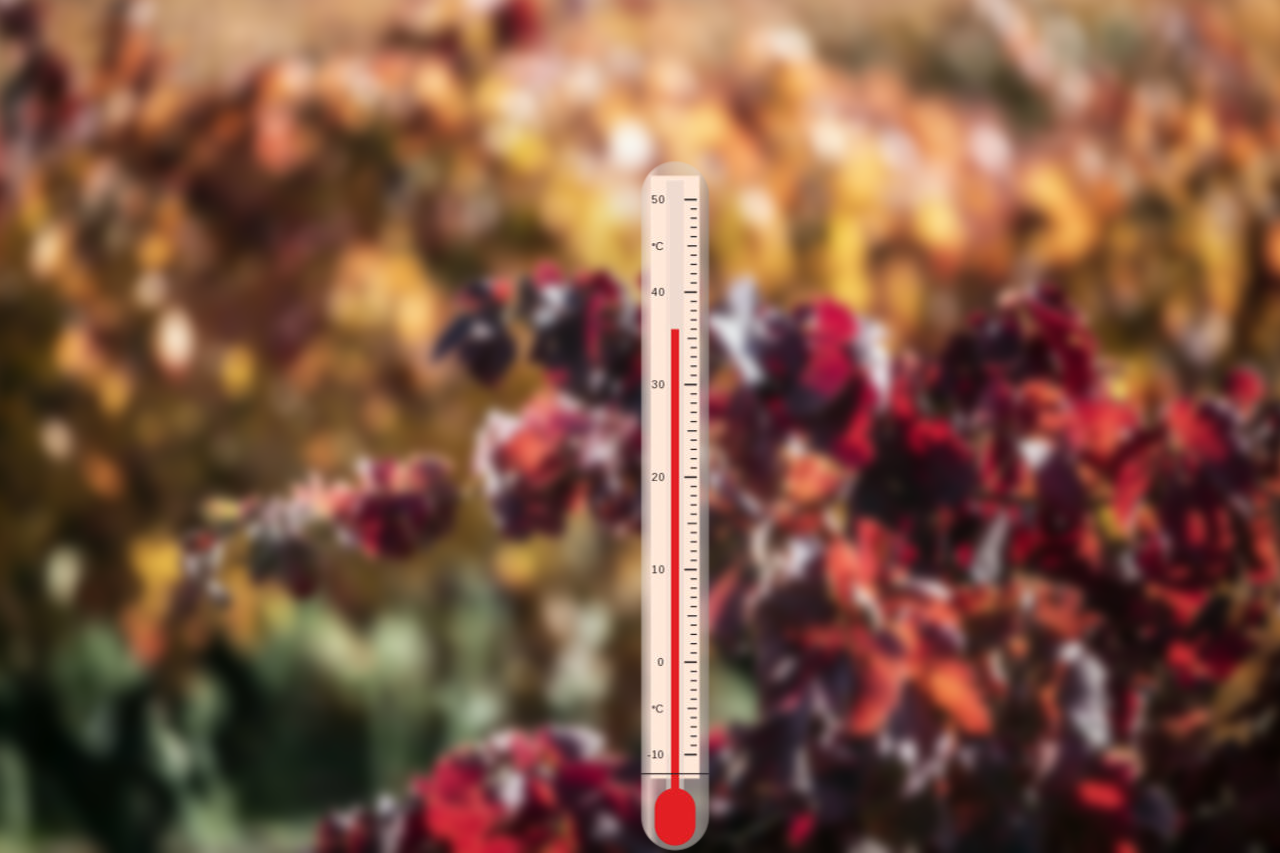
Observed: 36°C
